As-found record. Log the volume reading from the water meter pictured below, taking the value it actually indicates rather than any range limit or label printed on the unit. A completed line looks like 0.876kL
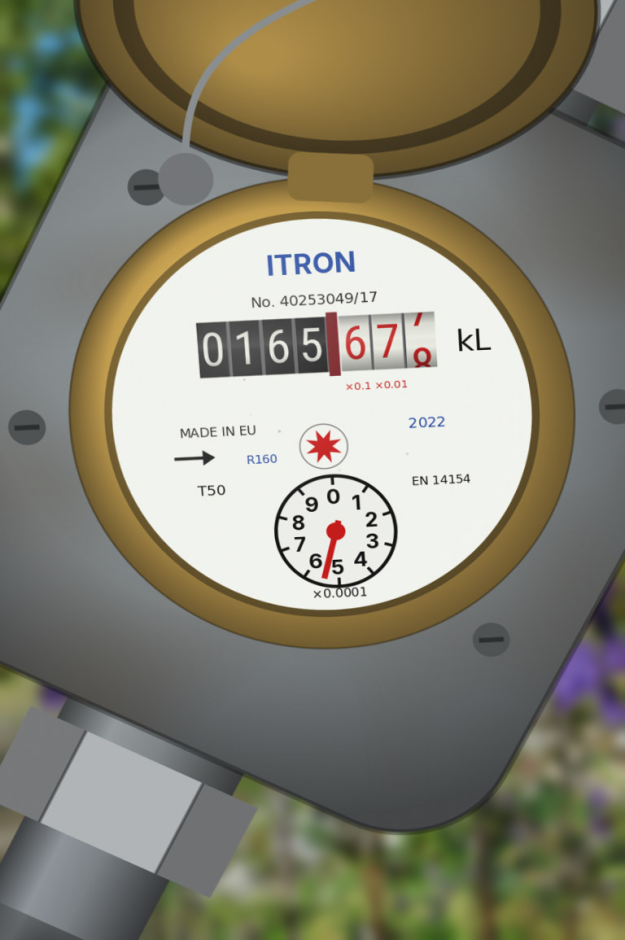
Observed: 165.6775kL
